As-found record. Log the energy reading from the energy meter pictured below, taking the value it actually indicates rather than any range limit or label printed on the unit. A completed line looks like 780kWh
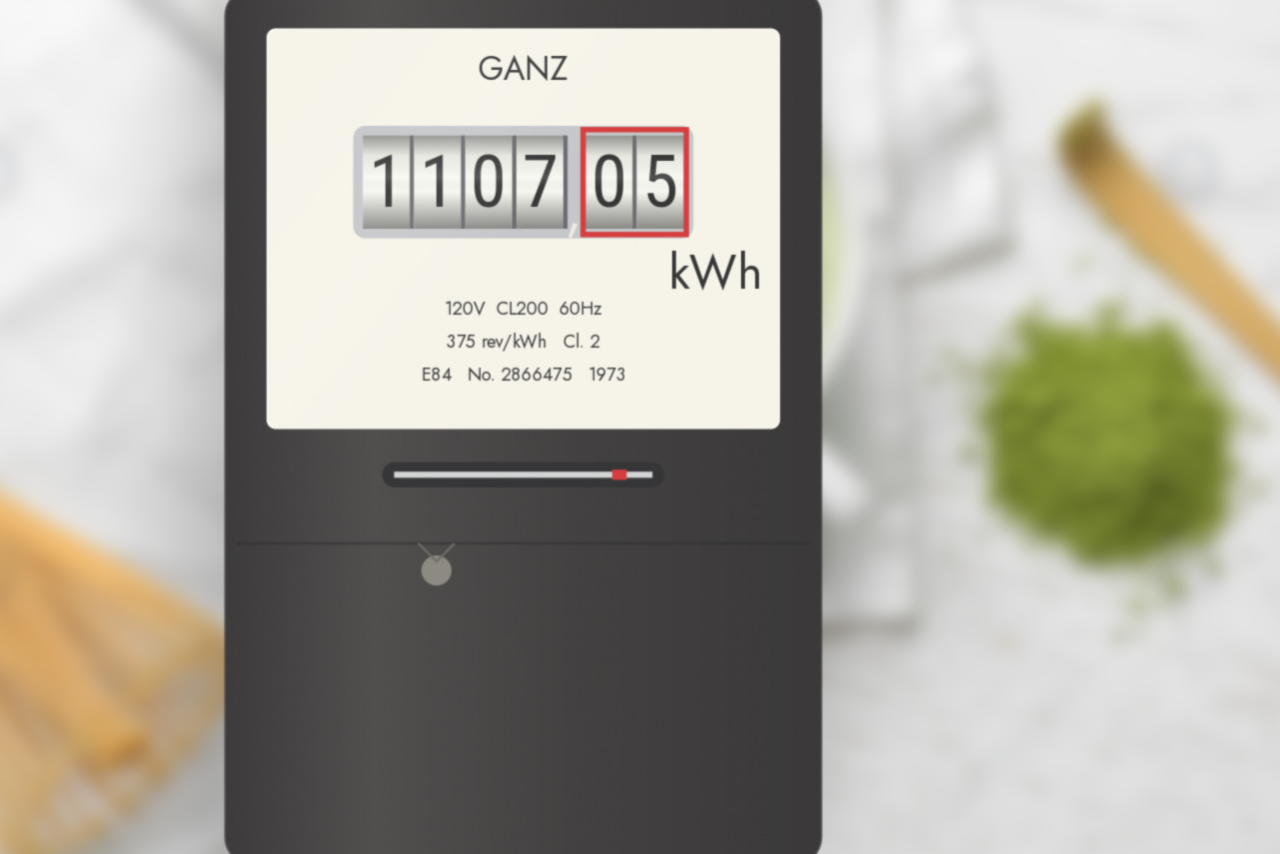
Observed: 1107.05kWh
